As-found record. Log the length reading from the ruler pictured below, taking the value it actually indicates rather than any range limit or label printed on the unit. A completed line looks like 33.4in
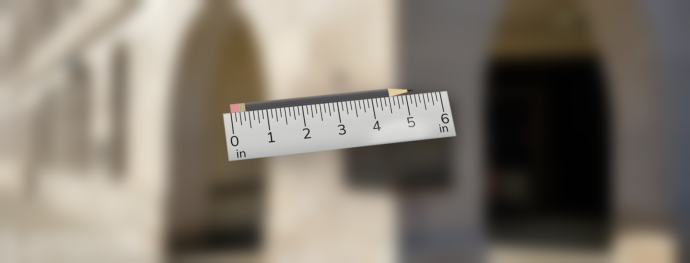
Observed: 5.25in
